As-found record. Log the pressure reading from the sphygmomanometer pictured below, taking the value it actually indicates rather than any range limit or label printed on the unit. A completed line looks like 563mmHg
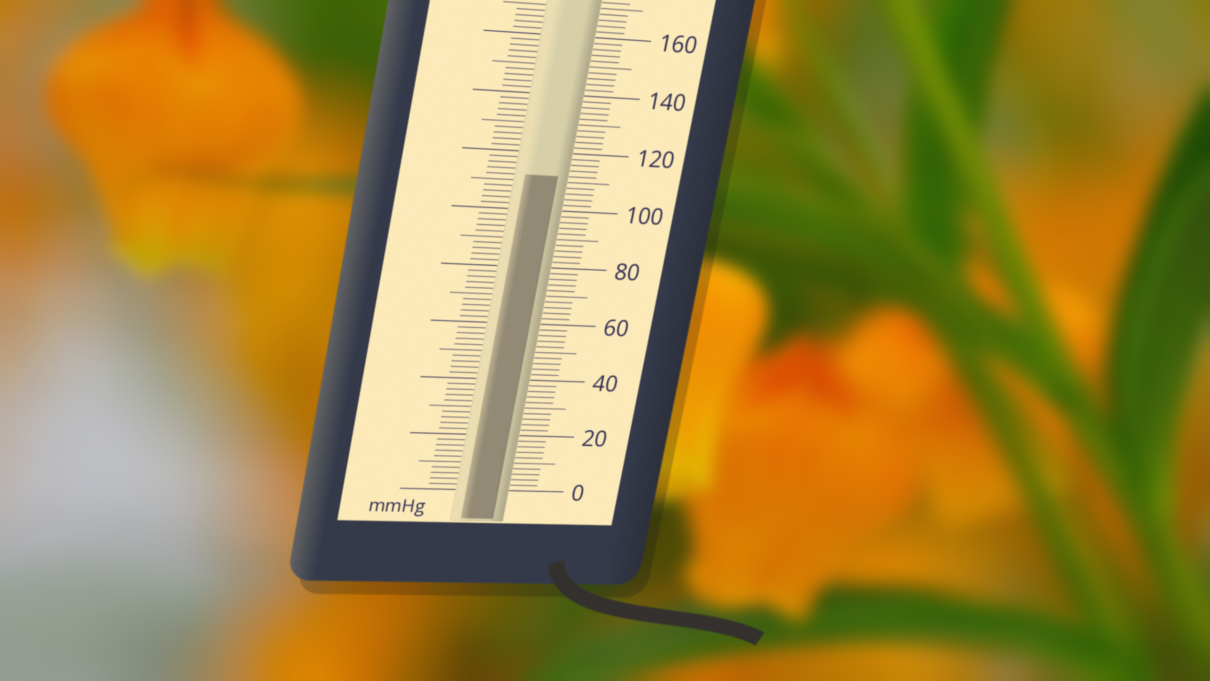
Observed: 112mmHg
